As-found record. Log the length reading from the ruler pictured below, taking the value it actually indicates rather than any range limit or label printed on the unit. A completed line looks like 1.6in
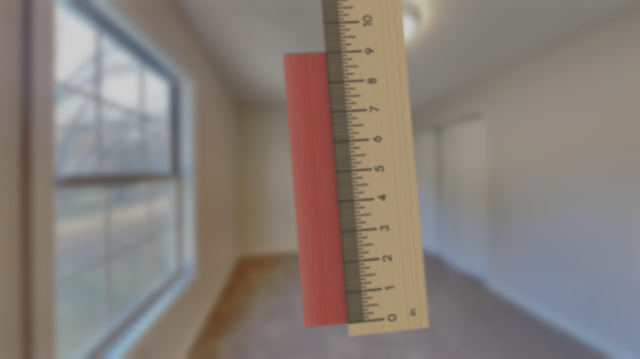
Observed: 9in
